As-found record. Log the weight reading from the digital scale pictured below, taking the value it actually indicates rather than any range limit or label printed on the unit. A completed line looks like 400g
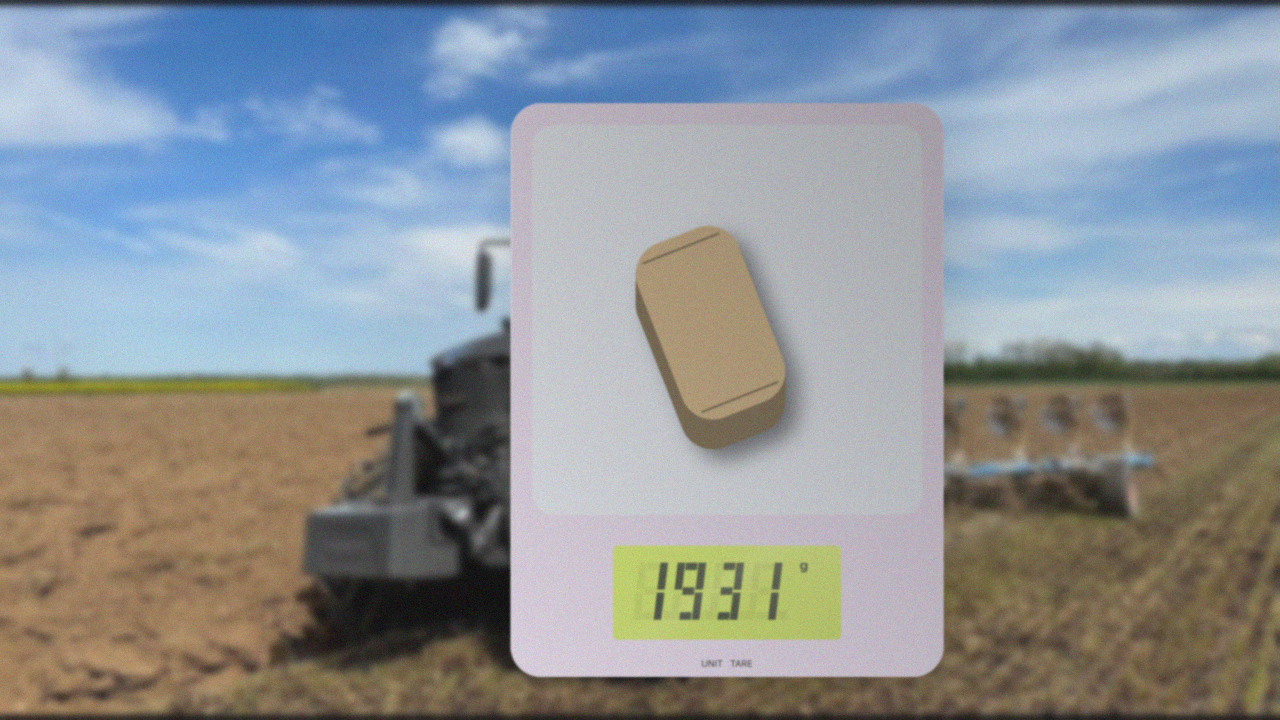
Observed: 1931g
